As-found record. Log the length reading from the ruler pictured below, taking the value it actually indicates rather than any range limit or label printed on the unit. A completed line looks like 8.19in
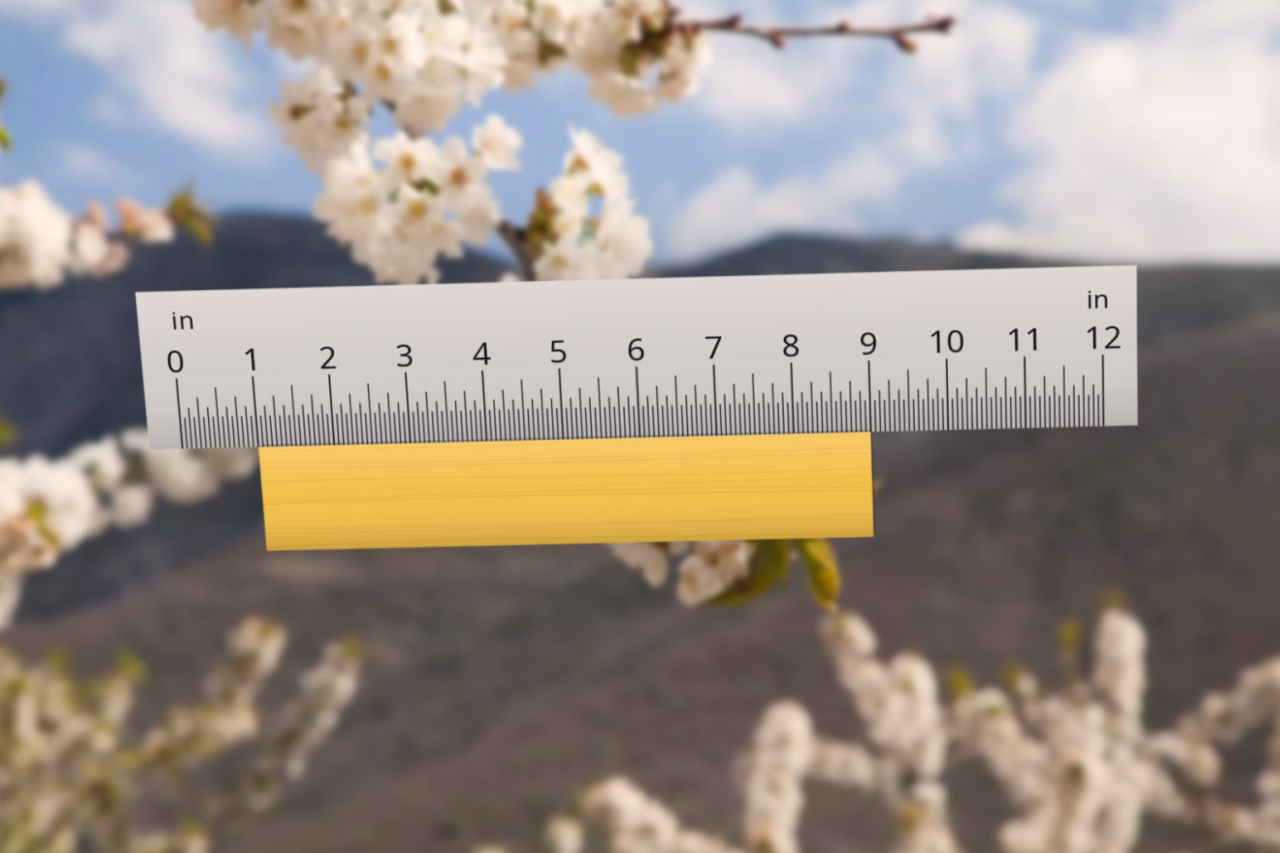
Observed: 8in
